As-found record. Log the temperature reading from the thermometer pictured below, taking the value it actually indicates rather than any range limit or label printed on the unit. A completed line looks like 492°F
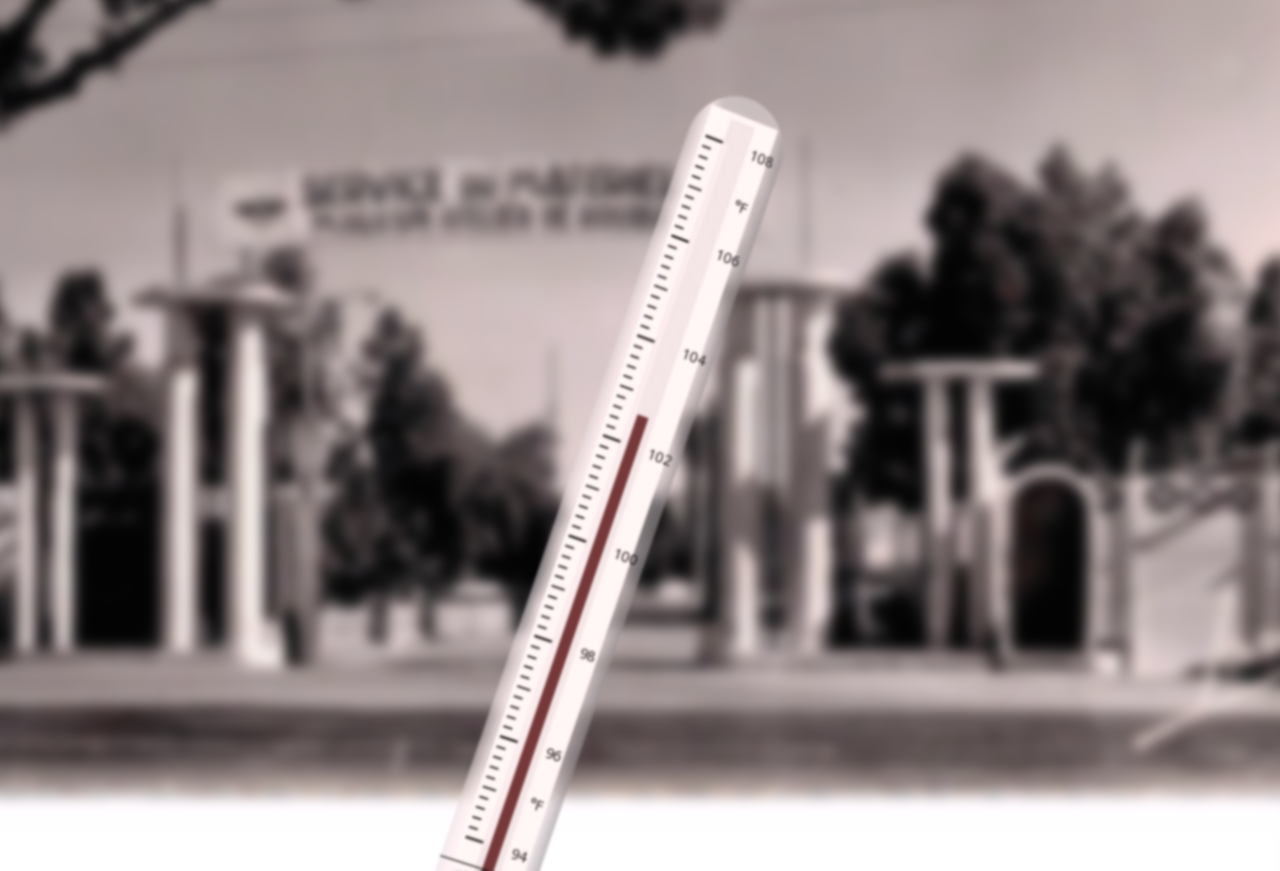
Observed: 102.6°F
